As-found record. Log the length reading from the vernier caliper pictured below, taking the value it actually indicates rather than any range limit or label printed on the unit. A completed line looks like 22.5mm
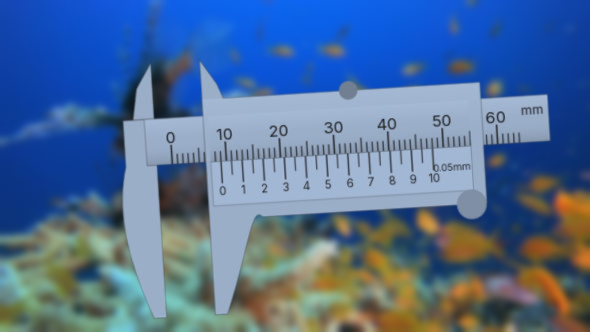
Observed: 9.0mm
